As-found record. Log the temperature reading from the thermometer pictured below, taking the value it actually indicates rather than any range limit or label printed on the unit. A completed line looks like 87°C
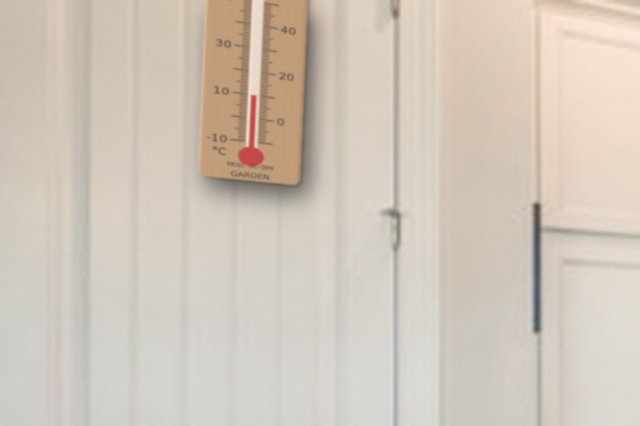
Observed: 10°C
